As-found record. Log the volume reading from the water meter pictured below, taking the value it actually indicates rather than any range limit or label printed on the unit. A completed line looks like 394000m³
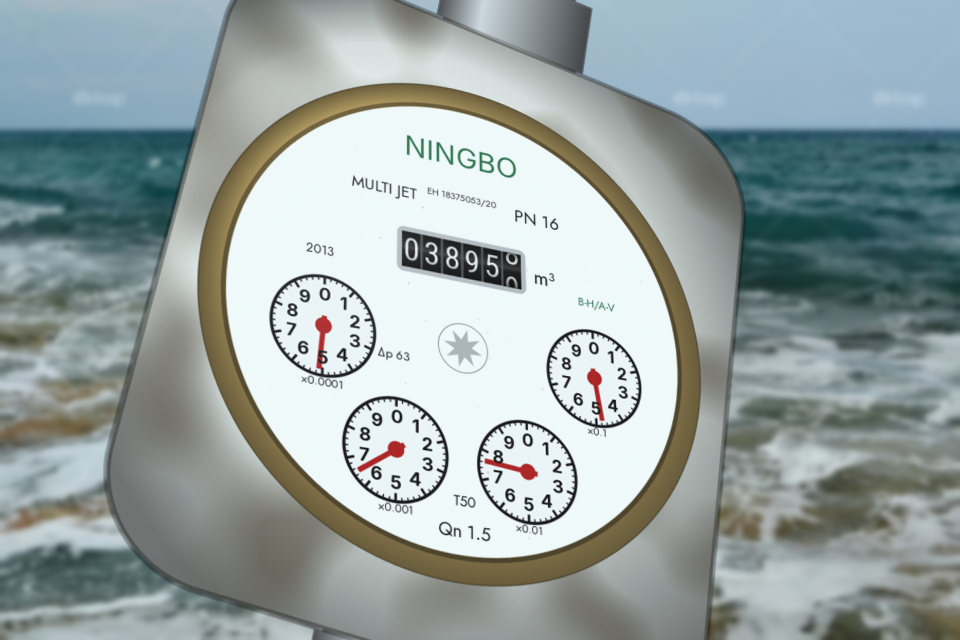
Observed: 38958.4765m³
